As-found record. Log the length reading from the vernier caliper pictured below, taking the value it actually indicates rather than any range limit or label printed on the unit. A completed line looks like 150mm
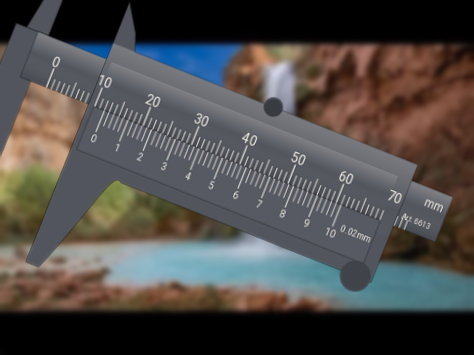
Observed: 12.0mm
